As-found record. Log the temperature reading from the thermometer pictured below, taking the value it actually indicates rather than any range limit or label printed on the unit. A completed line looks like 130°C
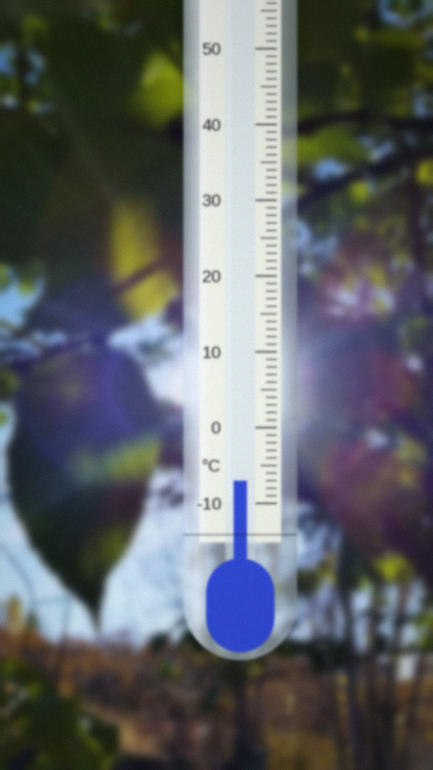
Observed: -7°C
